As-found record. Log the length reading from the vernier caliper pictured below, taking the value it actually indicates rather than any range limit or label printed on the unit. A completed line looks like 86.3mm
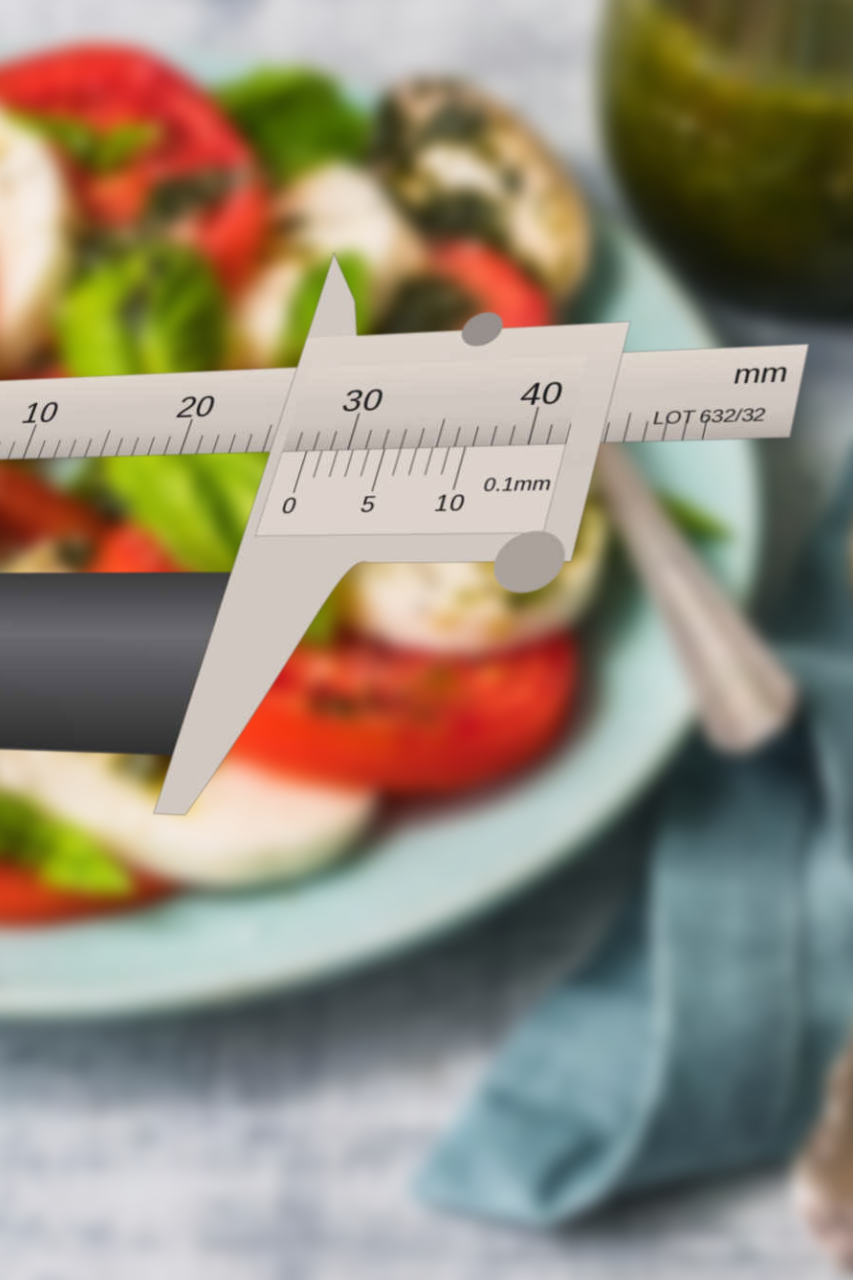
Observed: 27.6mm
